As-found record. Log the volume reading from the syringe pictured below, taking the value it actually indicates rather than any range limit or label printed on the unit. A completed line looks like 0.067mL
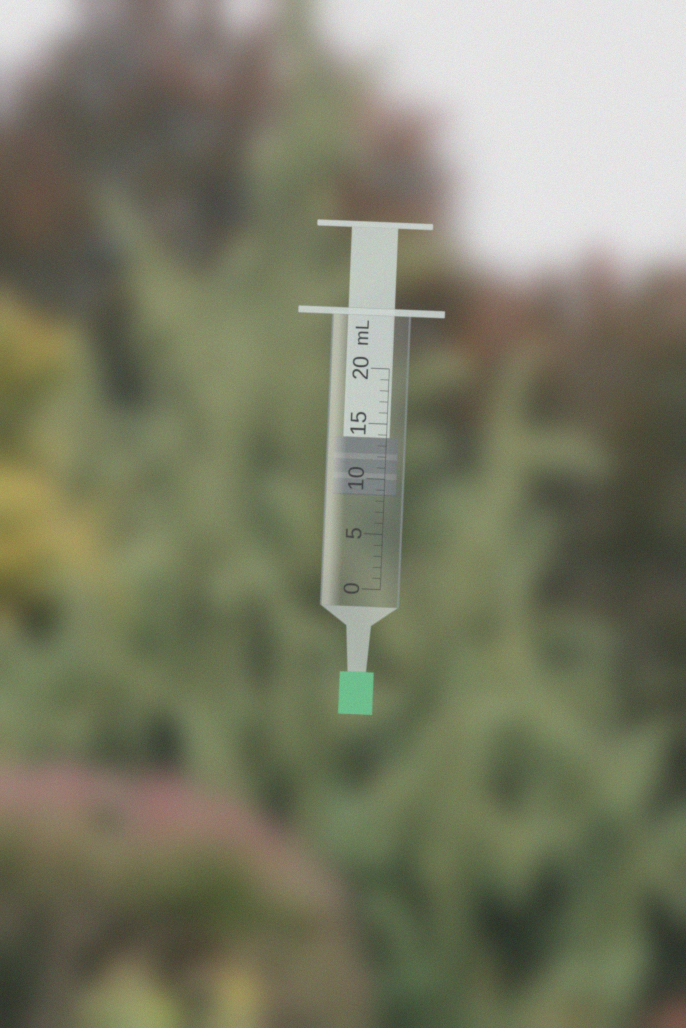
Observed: 8.5mL
